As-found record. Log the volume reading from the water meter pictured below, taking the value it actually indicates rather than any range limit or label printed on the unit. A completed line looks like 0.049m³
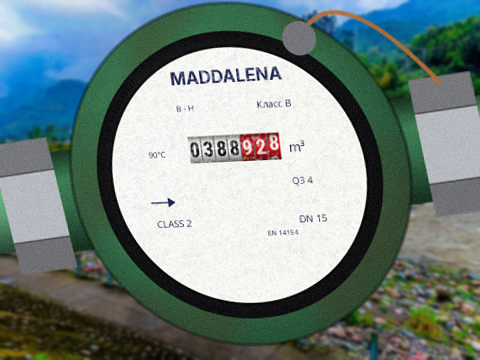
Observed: 388.928m³
